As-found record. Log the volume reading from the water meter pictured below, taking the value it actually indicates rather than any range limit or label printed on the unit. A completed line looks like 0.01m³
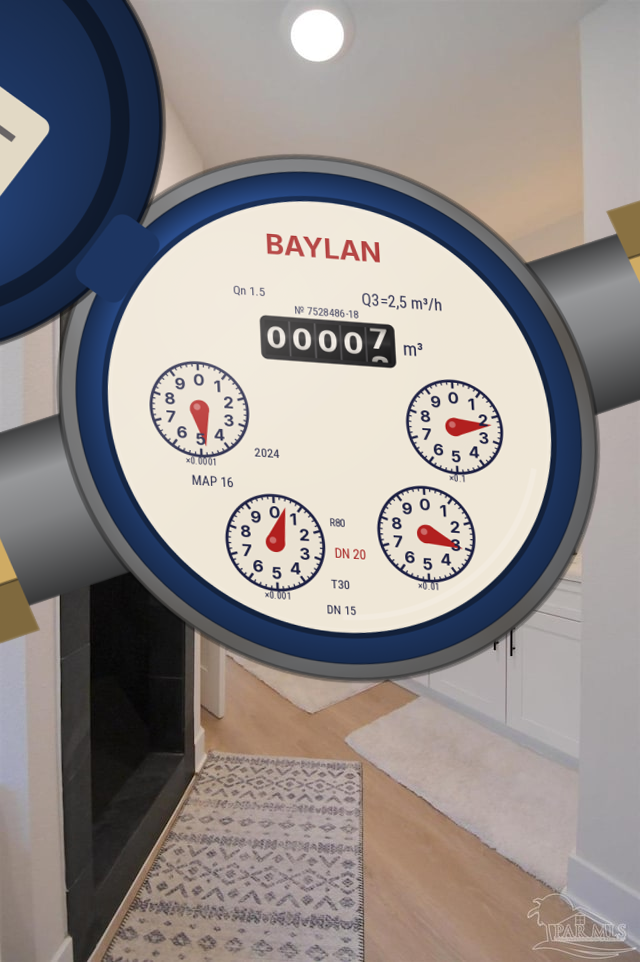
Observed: 7.2304m³
